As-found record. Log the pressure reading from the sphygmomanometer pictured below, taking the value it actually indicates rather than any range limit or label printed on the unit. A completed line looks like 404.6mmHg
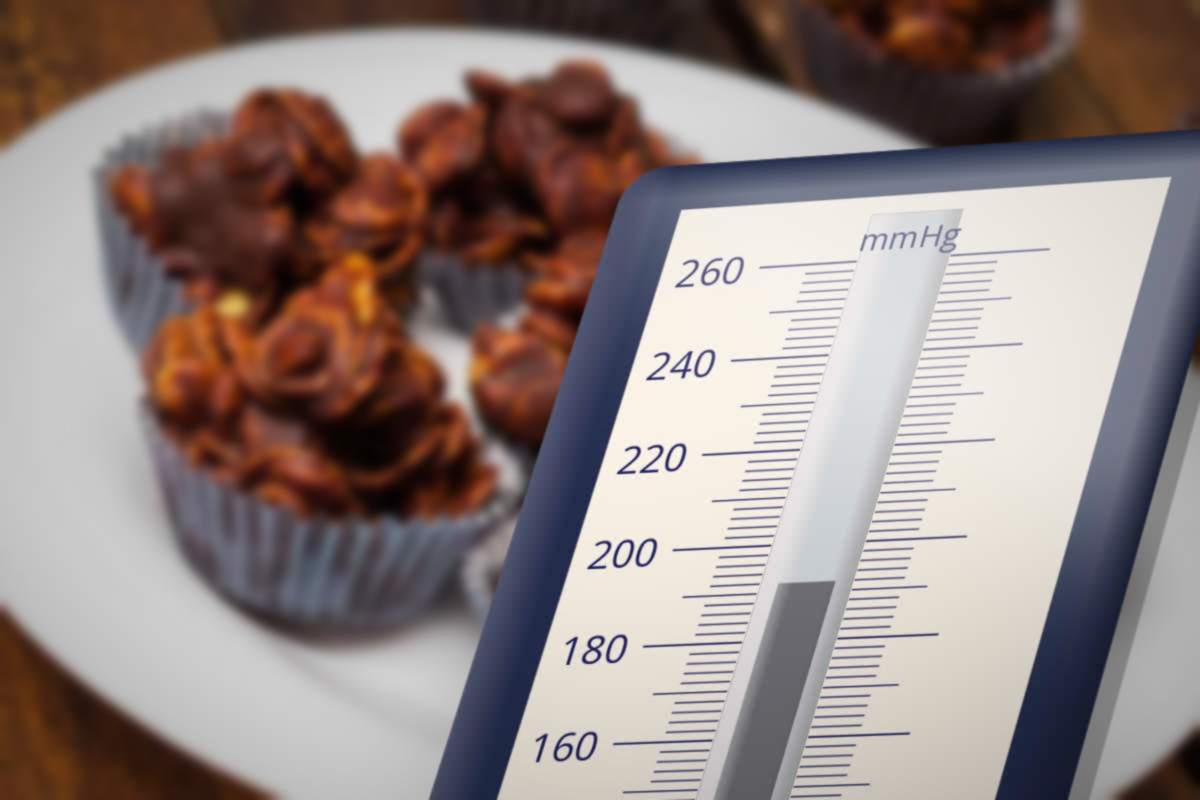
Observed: 192mmHg
